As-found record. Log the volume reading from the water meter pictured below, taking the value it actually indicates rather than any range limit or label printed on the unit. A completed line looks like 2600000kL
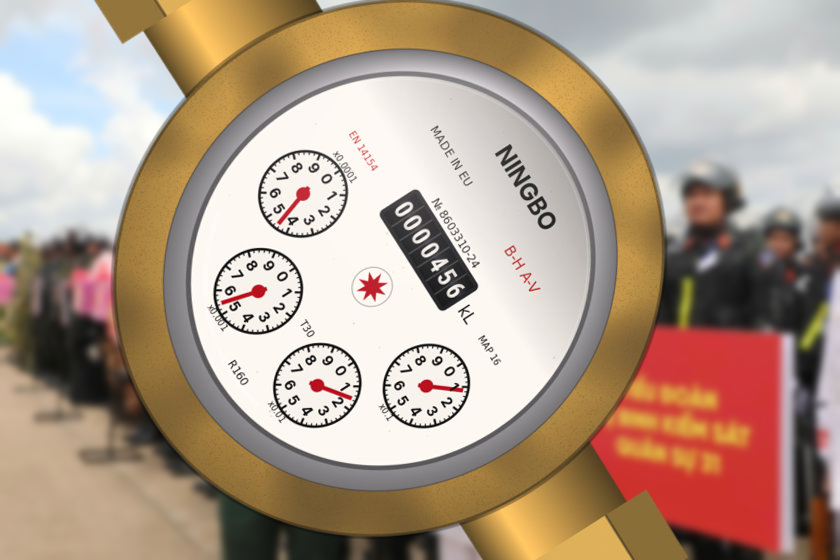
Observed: 456.1154kL
